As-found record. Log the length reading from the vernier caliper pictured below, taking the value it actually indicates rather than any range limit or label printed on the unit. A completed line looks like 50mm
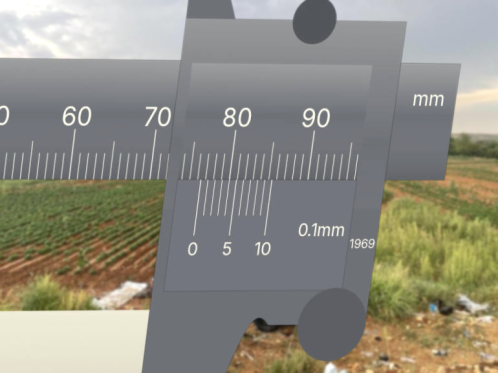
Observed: 76.4mm
